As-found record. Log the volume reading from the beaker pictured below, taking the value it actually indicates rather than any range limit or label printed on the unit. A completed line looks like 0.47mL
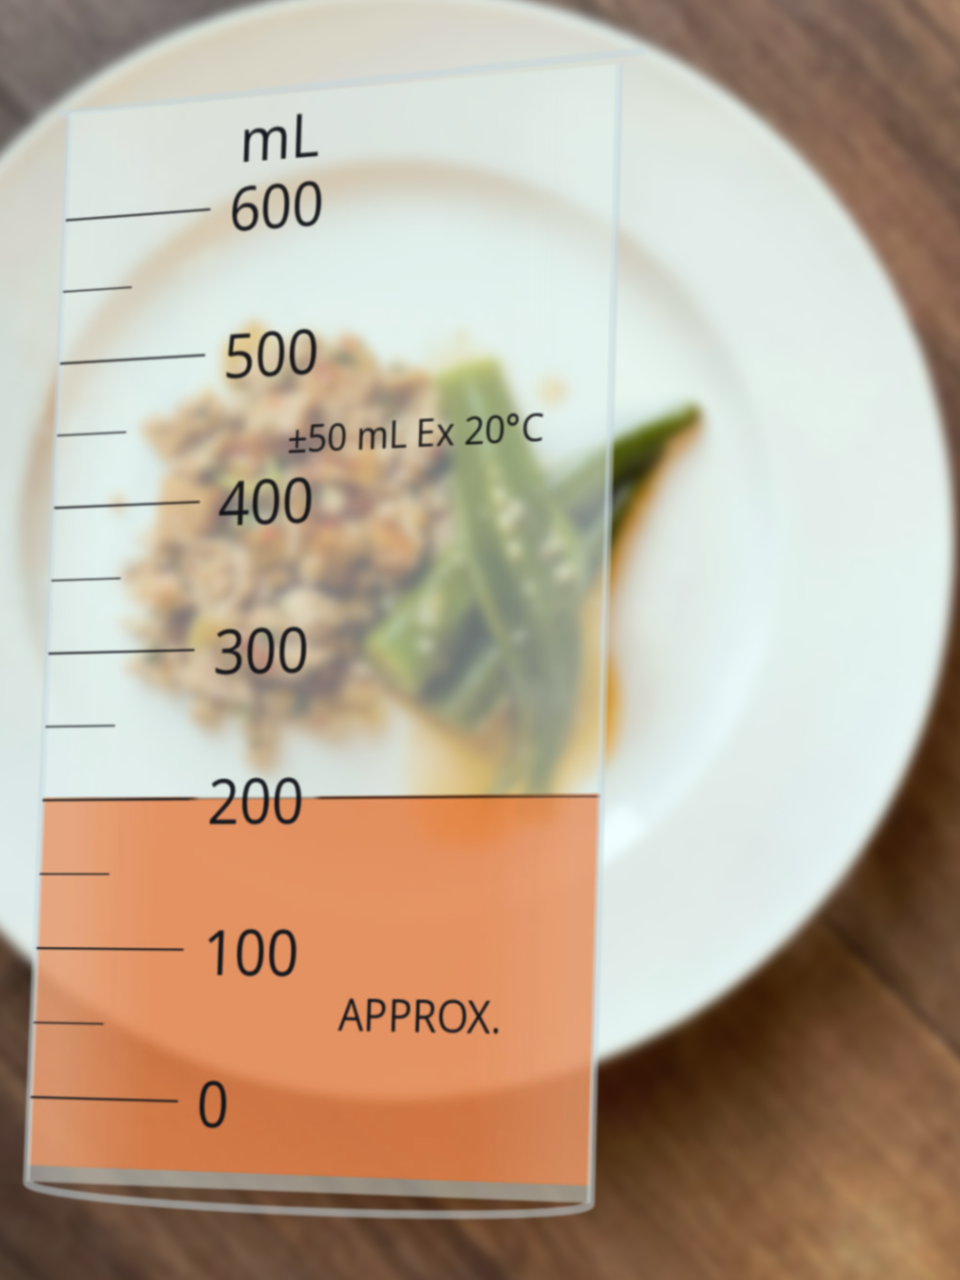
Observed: 200mL
